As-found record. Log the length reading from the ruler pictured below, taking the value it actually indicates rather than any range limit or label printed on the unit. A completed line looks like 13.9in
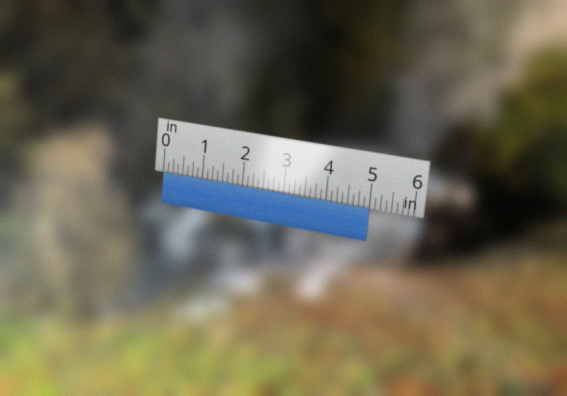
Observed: 5in
